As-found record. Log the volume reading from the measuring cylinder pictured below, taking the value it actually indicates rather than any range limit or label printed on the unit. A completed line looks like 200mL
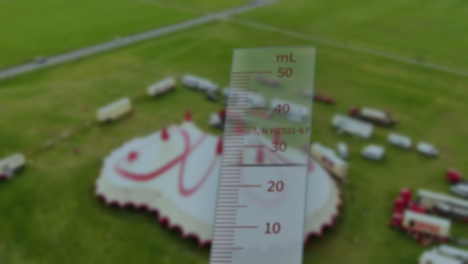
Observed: 25mL
